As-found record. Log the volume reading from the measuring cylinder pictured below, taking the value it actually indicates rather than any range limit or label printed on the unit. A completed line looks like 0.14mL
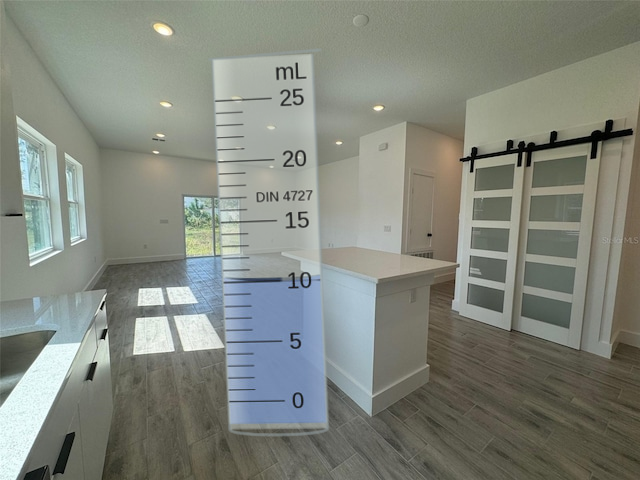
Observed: 10mL
